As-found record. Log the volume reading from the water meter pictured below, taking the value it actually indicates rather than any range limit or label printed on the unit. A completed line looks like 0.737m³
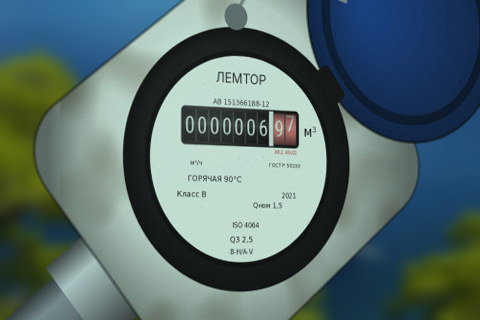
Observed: 6.97m³
